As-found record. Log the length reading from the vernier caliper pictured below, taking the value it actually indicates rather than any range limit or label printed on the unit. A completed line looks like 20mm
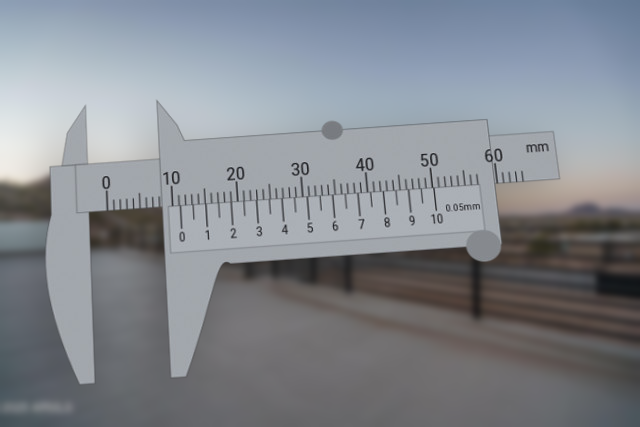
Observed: 11.2mm
